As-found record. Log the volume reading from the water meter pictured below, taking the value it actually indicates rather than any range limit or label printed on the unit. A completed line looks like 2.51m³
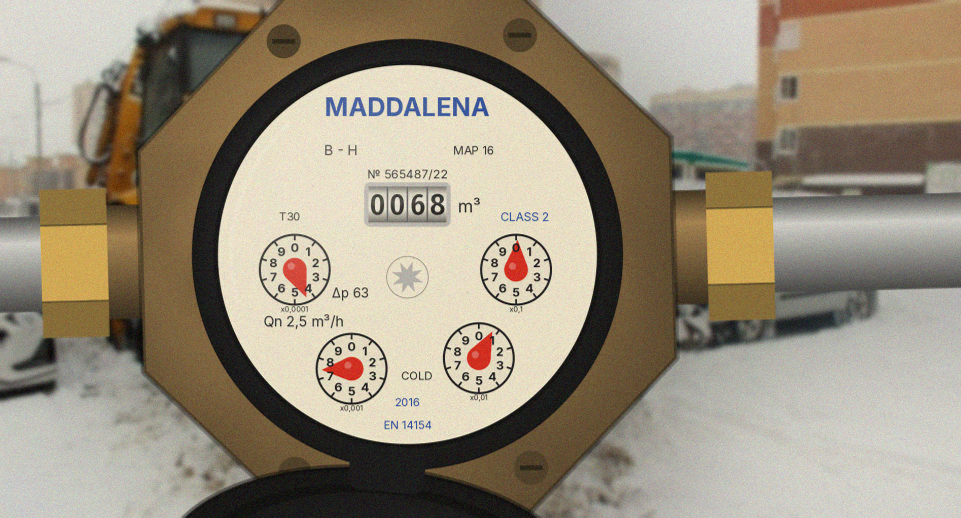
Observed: 68.0074m³
